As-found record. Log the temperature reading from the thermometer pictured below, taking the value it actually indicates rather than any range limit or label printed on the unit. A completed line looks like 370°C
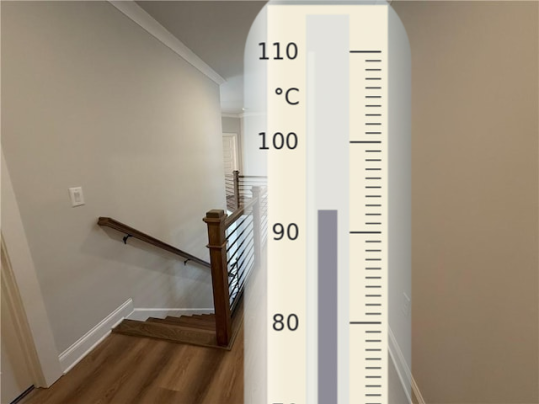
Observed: 92.5°C
